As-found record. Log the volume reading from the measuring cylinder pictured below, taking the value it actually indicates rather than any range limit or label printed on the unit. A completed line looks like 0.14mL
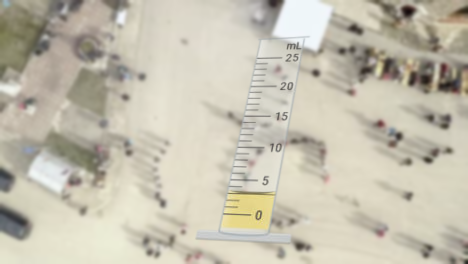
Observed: 3mL
